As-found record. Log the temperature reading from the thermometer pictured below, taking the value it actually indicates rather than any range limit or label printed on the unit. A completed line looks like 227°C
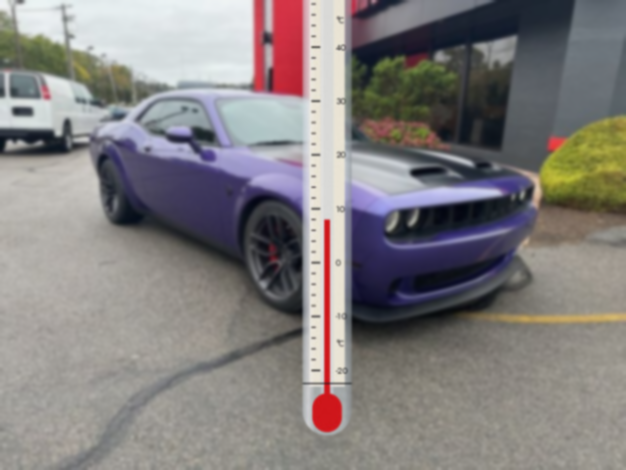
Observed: 8°C
